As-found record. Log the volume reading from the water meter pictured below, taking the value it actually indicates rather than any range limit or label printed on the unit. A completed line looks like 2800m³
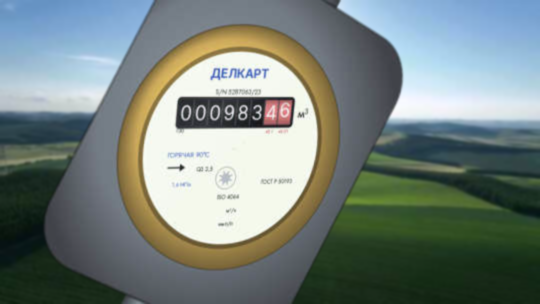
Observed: 983.46m³
